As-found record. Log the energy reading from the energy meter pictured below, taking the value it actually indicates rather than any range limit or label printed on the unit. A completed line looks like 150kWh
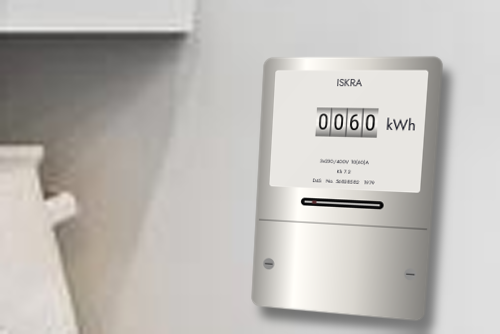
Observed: 60kWh
